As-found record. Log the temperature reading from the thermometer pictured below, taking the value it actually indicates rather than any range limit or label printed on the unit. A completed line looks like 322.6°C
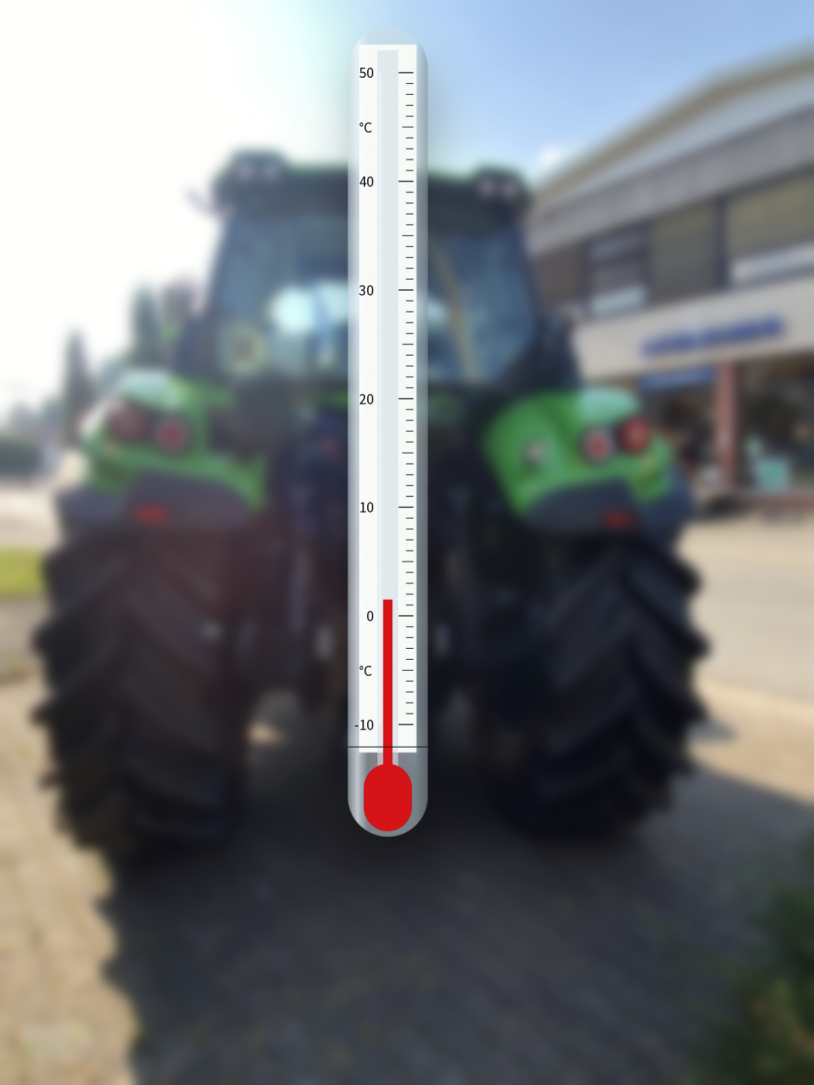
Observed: 1.5°C
